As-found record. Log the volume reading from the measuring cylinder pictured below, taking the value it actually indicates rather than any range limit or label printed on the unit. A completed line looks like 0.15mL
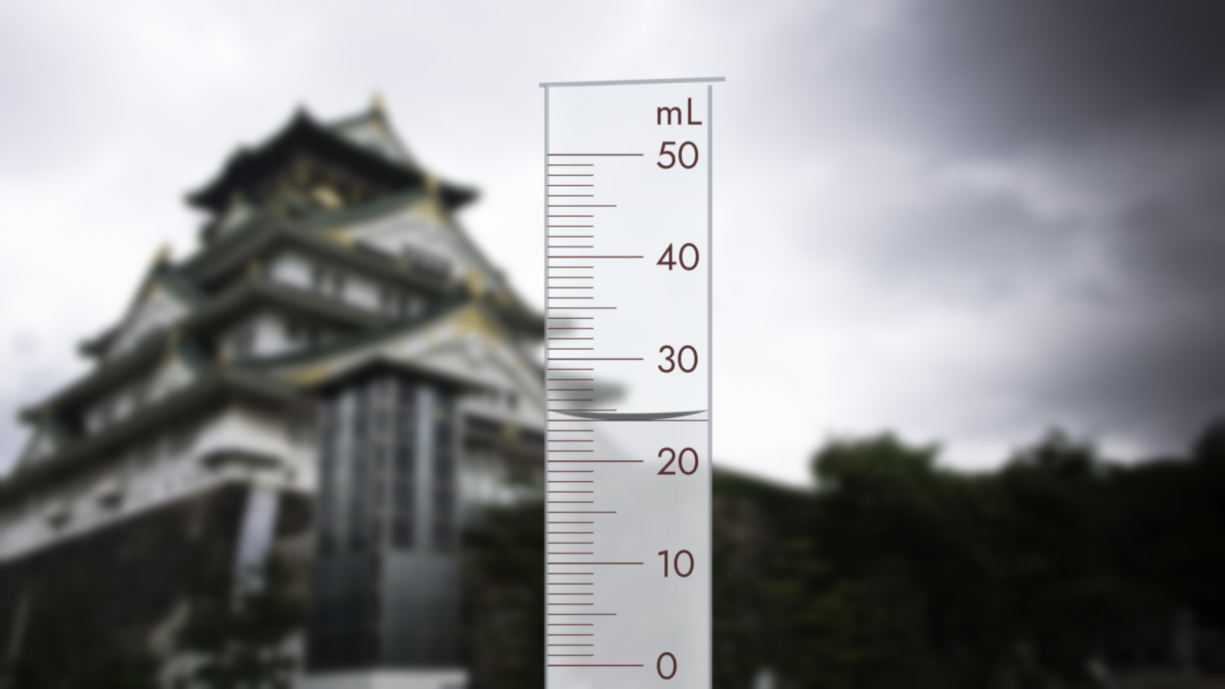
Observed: 24mL
